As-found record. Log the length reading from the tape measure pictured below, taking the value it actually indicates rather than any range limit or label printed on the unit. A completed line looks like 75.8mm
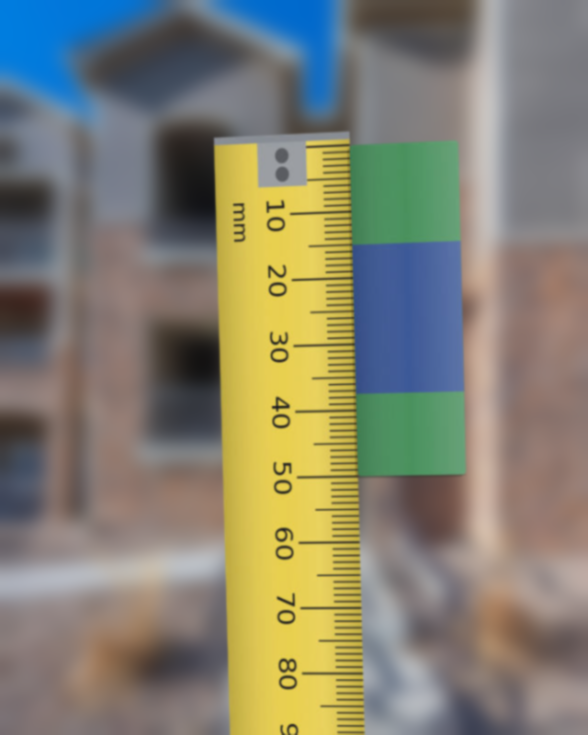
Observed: 50mm
